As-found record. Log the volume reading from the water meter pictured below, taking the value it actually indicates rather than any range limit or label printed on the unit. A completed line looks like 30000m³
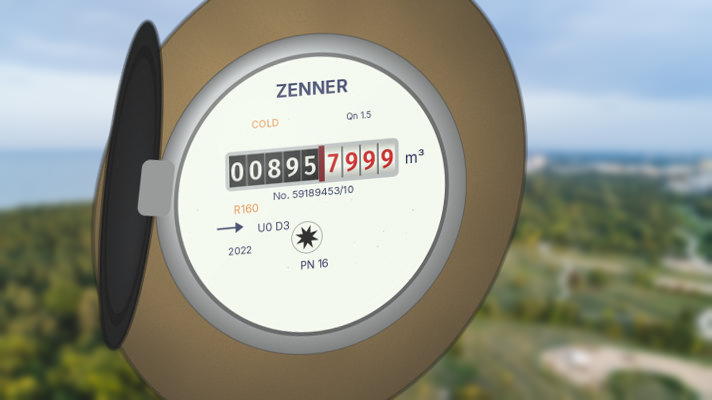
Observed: 895.7999m³
